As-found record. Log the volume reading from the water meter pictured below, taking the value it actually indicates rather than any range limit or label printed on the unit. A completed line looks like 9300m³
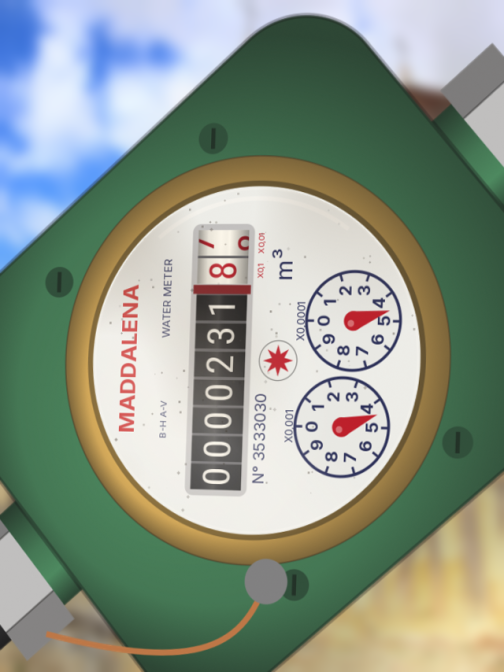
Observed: 231.8744m³
